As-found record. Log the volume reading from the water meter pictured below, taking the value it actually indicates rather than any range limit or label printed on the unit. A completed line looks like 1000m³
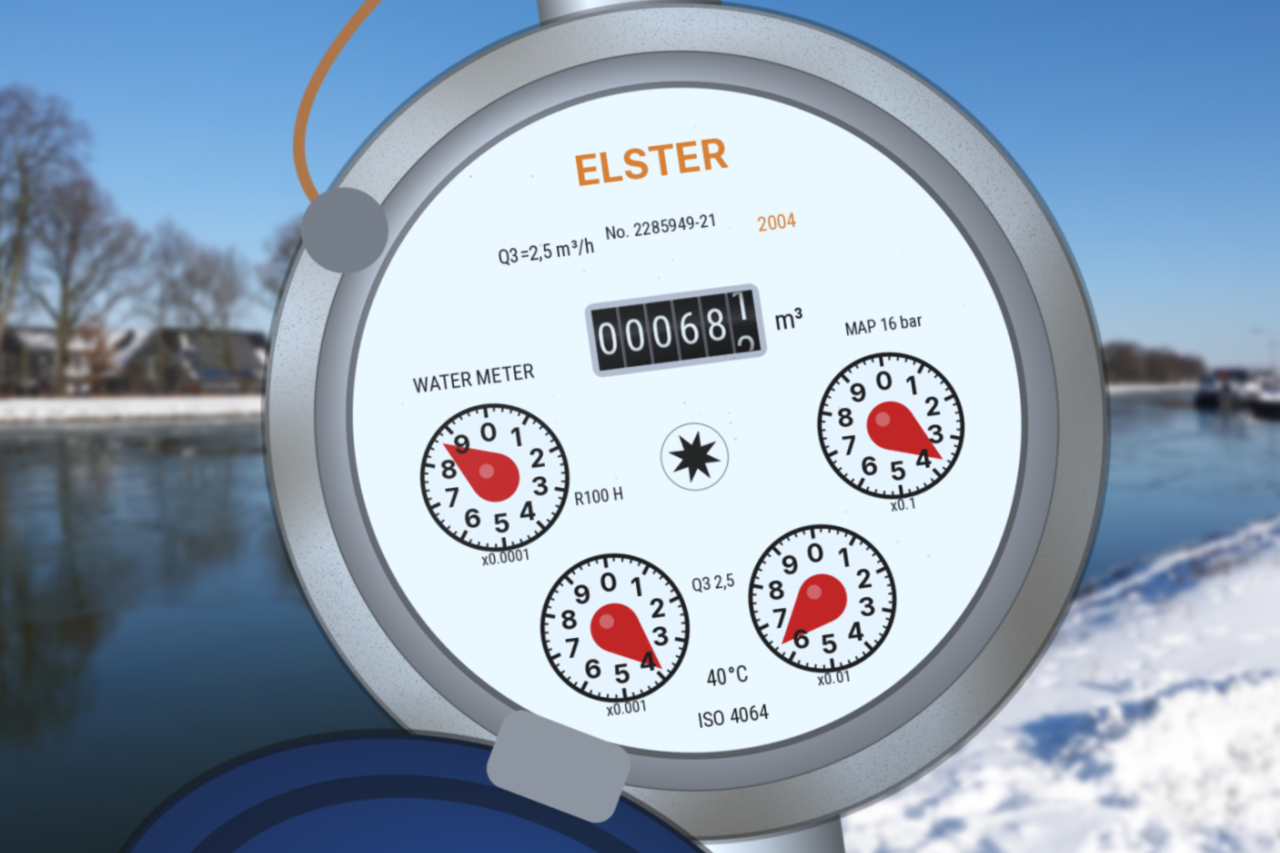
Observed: 681.3638m³
